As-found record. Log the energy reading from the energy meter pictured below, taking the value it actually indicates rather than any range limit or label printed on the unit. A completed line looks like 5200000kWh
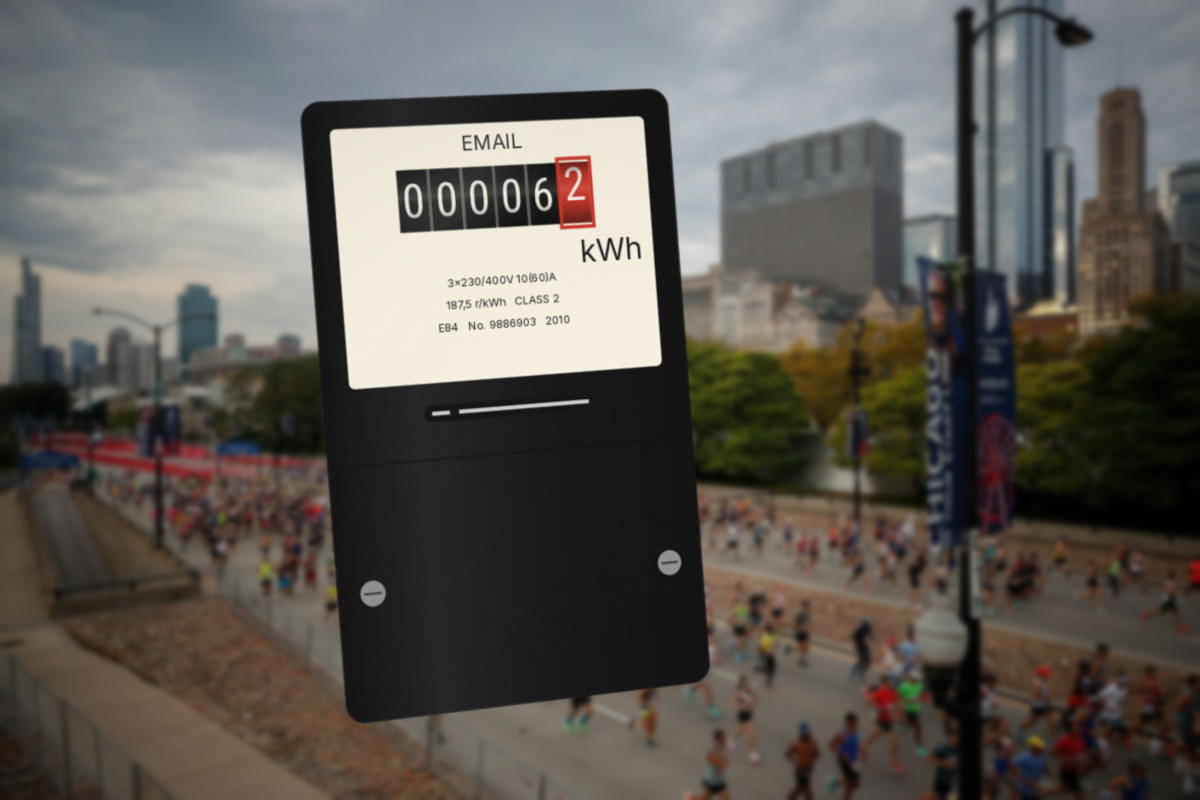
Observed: 6.2kWh
